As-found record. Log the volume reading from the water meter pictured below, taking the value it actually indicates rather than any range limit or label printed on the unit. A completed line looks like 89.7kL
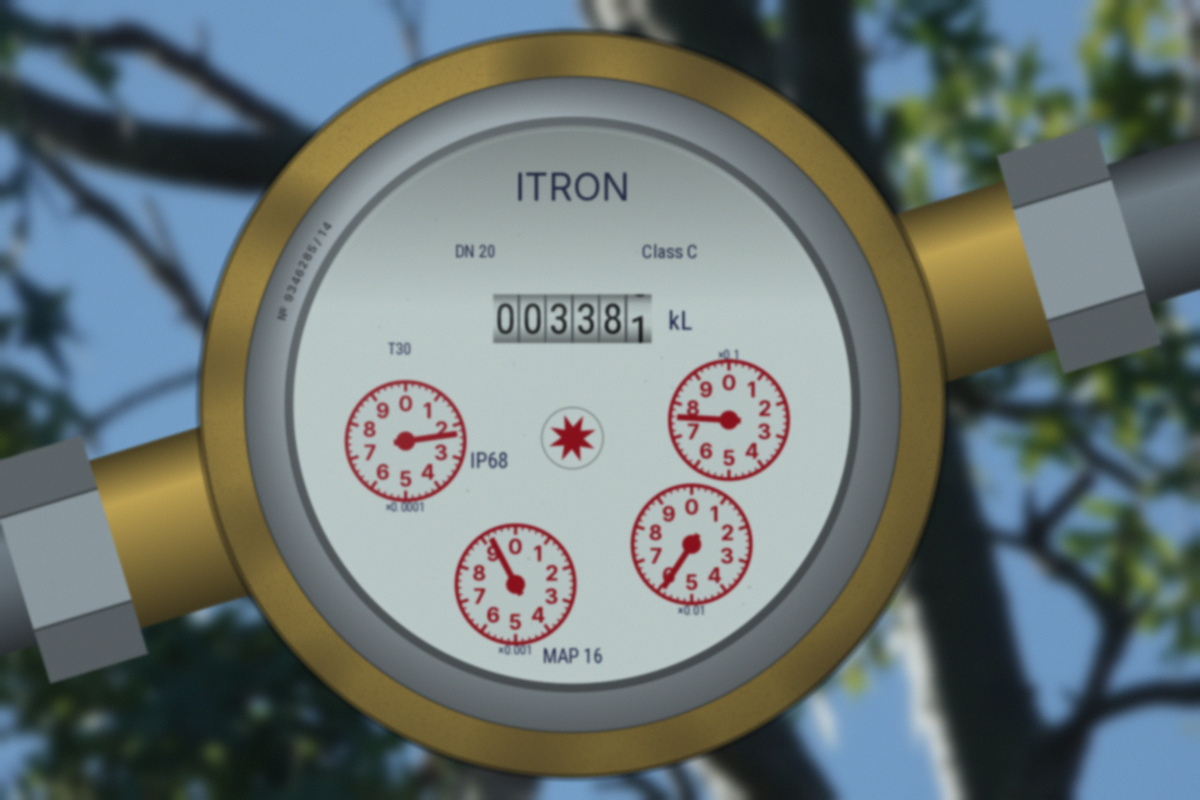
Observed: 3380.7592kL
